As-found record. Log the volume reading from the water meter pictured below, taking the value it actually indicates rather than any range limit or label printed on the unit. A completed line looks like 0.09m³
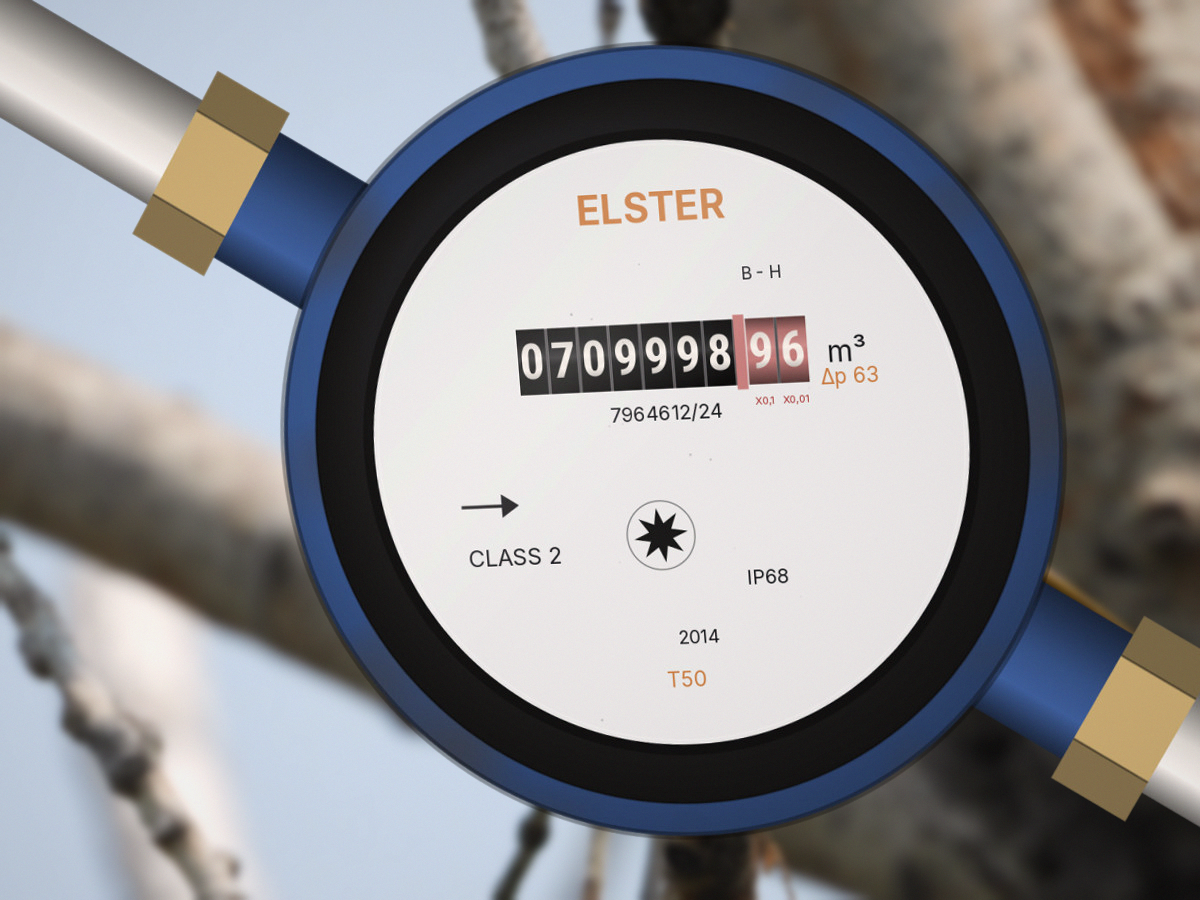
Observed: 709998.96m³
